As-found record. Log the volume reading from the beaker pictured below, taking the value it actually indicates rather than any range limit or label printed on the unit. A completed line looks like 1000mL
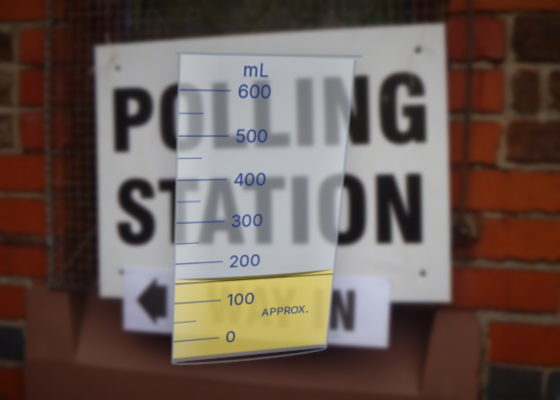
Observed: 150mL
